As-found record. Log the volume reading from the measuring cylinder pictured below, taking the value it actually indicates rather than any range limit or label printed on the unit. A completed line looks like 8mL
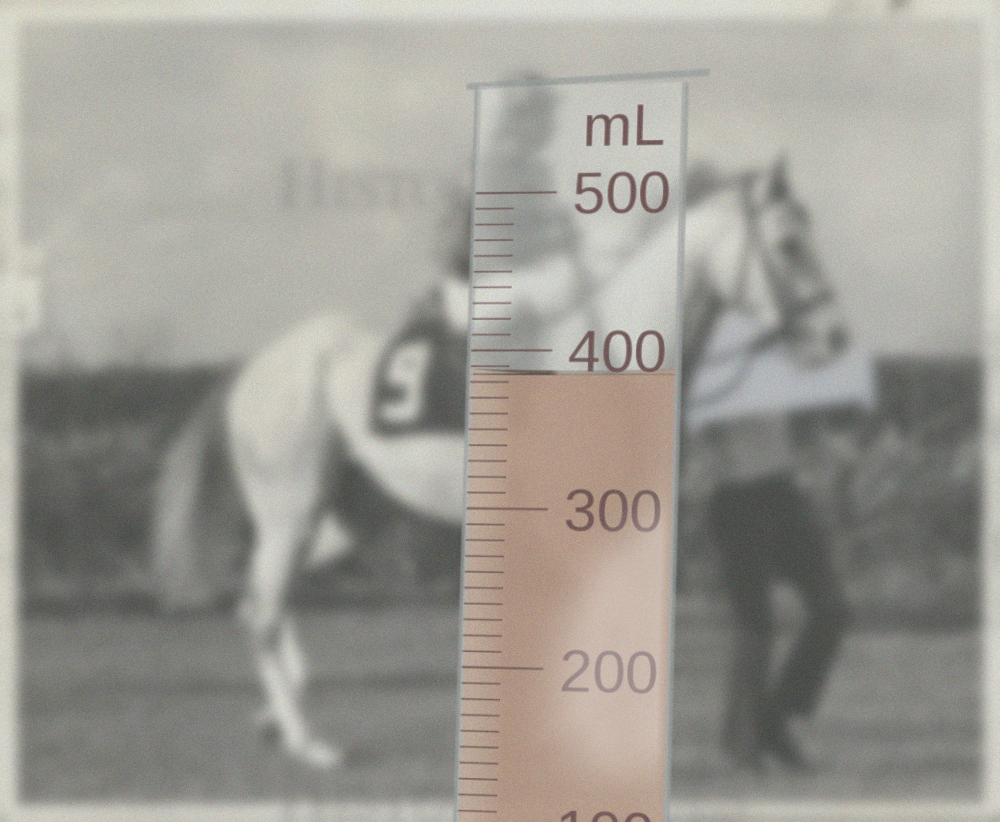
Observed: 385mL
